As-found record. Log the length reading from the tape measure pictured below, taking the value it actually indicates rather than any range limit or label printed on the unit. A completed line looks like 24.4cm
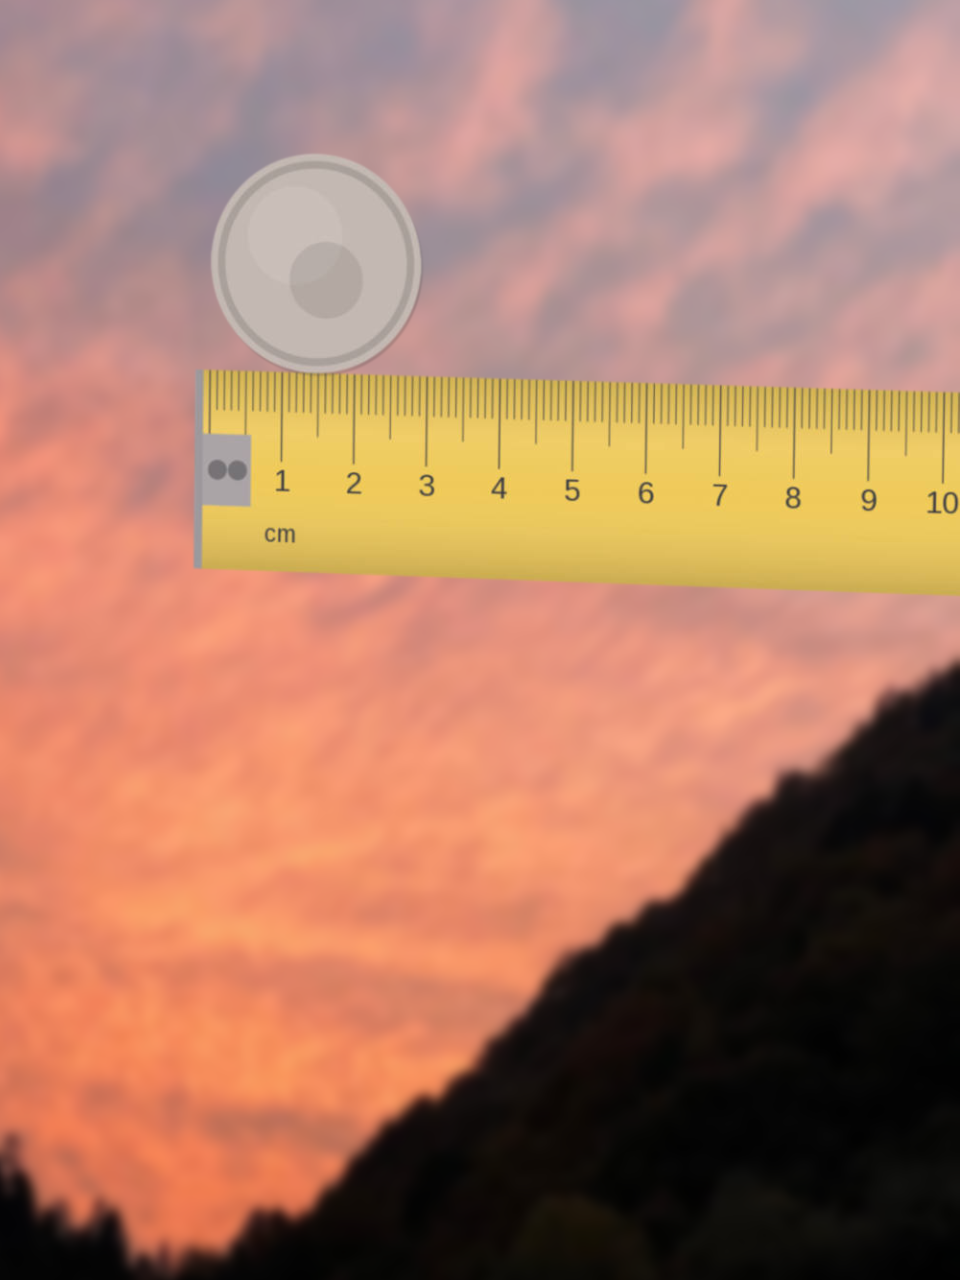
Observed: 2.9cm
